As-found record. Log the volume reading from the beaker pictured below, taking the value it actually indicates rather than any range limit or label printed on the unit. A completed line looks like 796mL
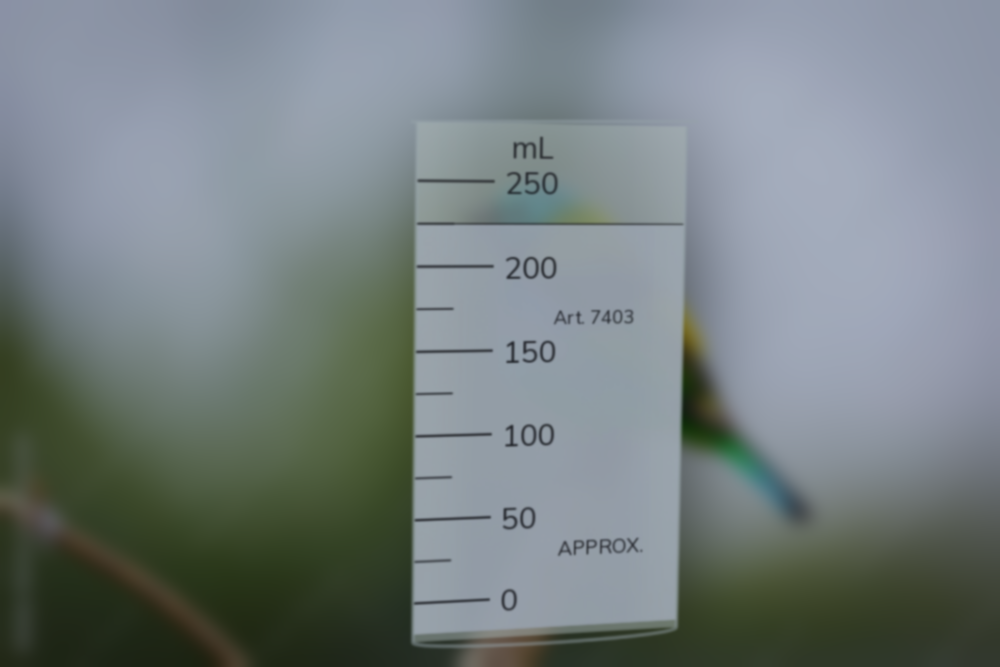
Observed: 225mL
